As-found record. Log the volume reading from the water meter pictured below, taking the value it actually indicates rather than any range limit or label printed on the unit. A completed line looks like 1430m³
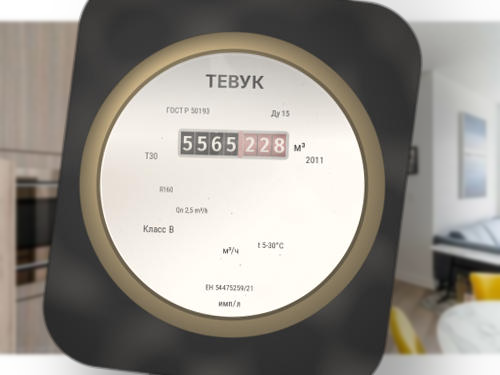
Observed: 5565.228m³
